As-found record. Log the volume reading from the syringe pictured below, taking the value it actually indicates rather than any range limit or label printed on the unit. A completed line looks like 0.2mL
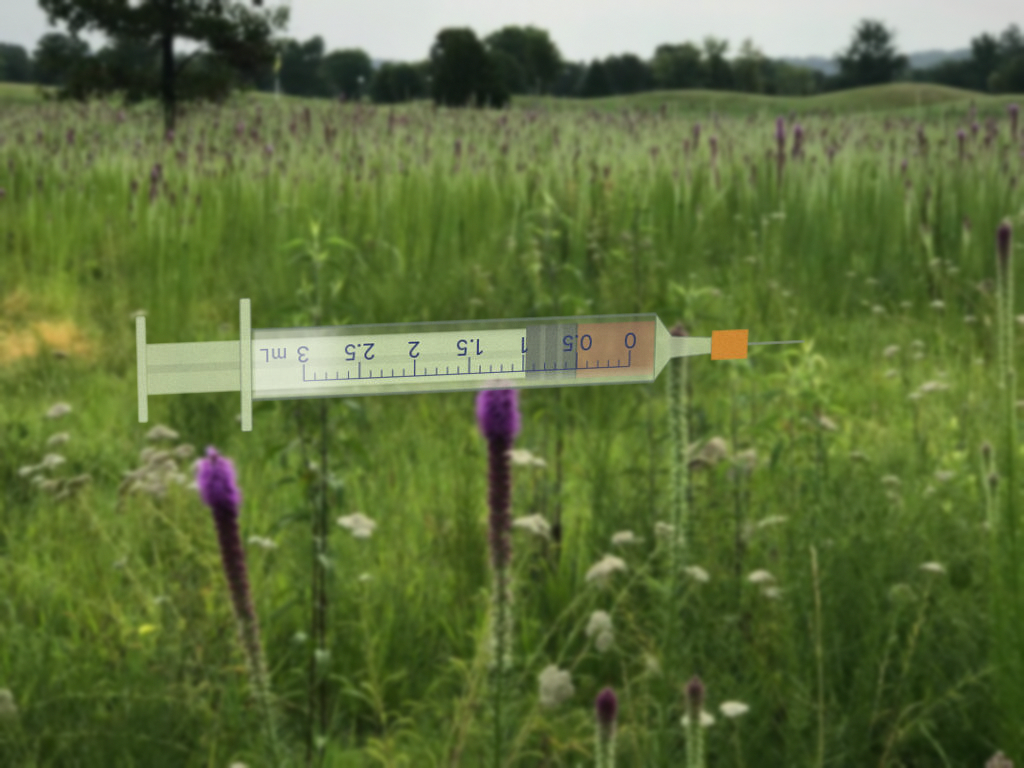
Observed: 0.5mL
